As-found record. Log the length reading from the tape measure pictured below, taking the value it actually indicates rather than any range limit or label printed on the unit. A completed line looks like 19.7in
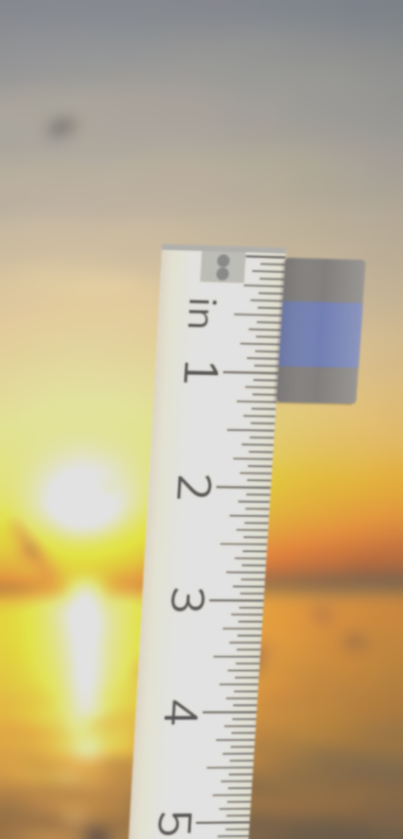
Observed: 1.25in
